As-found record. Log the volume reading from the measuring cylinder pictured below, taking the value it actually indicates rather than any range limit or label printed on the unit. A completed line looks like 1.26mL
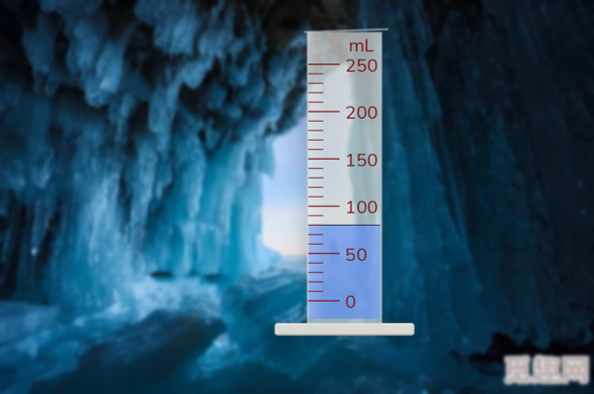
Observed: 80mL
